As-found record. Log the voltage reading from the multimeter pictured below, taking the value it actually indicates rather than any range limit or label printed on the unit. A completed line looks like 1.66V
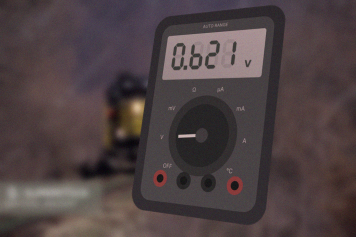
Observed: 0.621V
